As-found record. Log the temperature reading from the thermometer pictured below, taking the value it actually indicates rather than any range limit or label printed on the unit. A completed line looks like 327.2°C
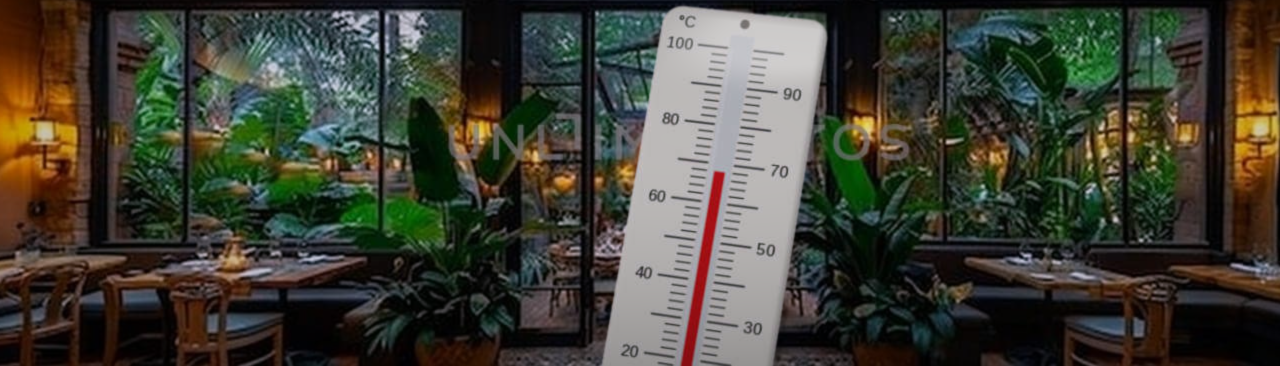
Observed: 68°C
